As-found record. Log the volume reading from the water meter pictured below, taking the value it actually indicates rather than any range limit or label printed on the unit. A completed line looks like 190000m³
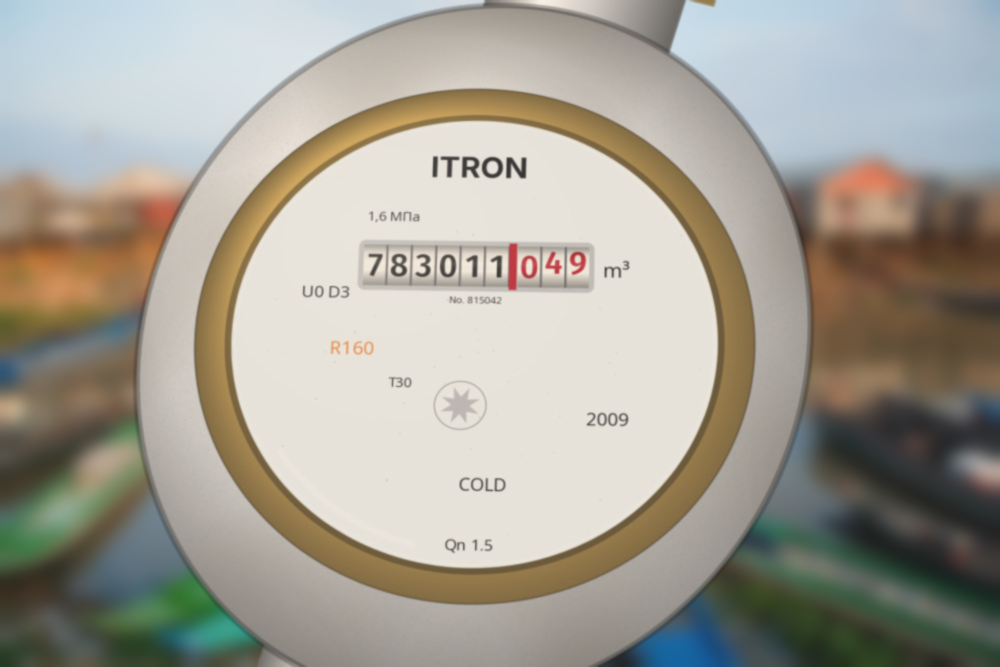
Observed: 783011.049m³
